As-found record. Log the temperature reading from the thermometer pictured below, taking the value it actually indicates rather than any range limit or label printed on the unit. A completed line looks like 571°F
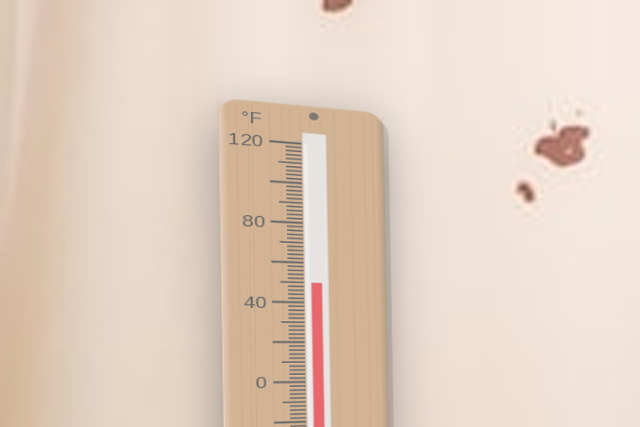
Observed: 50°F
